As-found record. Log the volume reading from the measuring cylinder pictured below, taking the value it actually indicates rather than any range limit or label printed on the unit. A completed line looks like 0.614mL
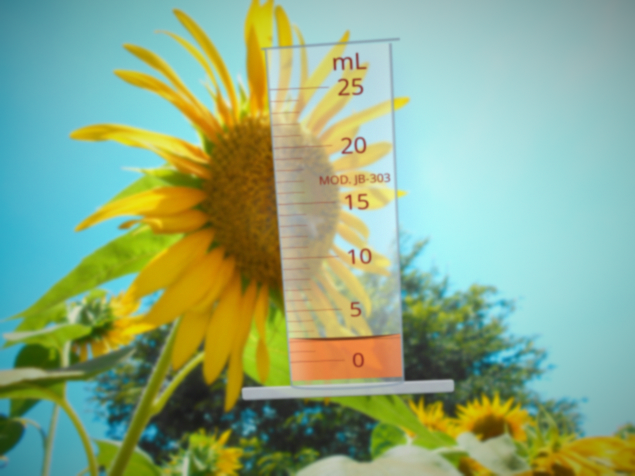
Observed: 2mL
